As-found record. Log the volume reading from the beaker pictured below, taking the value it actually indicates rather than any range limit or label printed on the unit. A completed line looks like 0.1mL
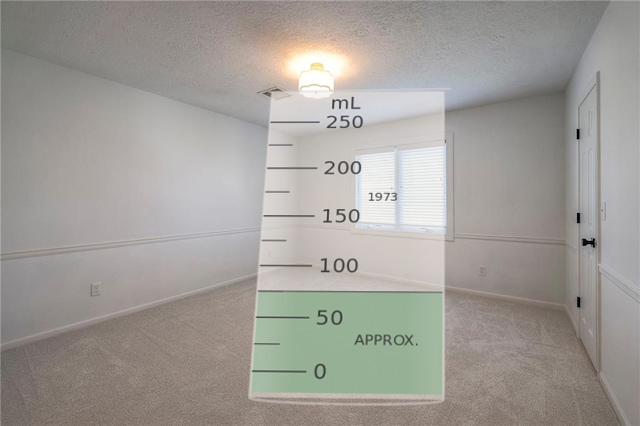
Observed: 75mL
